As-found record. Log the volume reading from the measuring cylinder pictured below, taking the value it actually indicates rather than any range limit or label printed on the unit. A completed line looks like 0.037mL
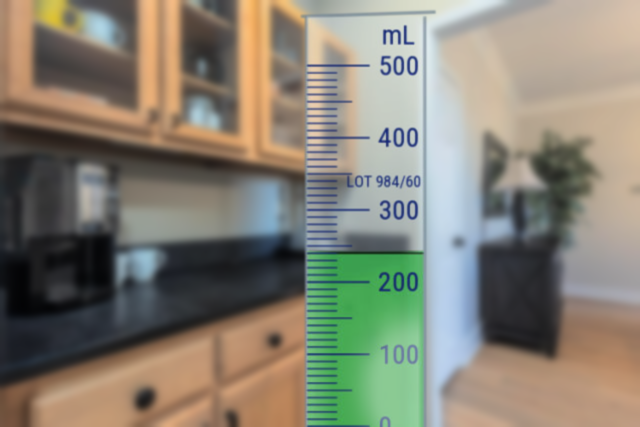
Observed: 240mL
